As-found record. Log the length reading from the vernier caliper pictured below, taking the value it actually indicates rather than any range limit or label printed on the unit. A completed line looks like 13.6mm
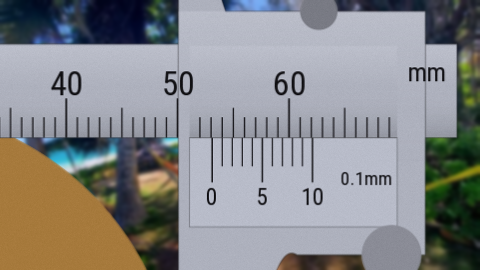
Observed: 53.1mm
